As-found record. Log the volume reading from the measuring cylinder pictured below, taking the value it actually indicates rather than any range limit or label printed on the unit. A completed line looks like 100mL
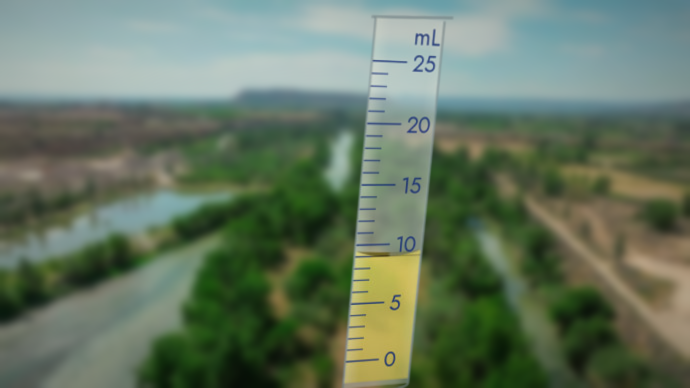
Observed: 9mL
